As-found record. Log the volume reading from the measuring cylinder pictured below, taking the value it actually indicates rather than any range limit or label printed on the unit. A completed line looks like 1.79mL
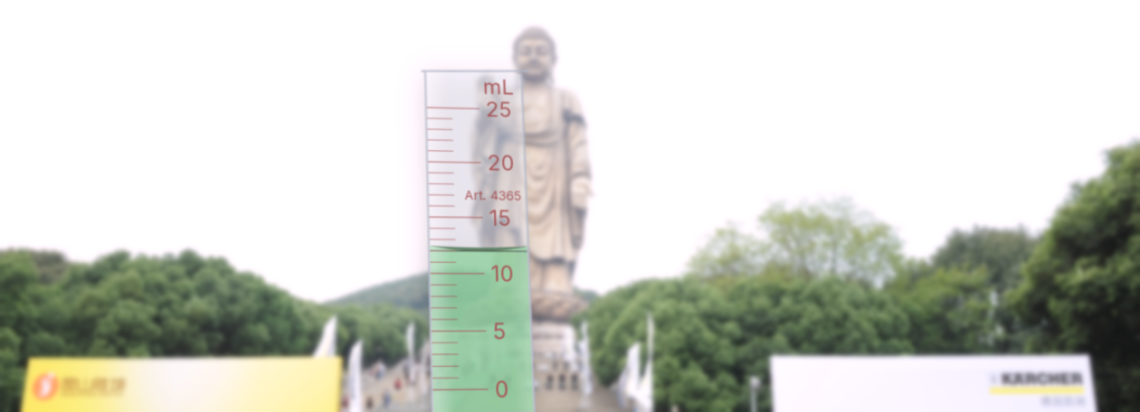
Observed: 12mL
